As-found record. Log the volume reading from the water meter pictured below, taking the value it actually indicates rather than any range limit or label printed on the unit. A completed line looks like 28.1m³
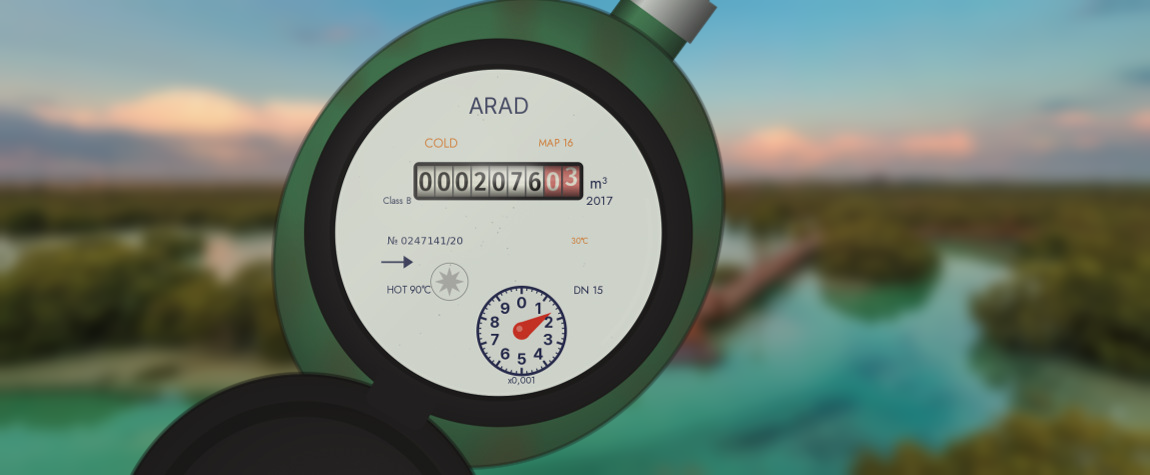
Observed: 2076.031m³
